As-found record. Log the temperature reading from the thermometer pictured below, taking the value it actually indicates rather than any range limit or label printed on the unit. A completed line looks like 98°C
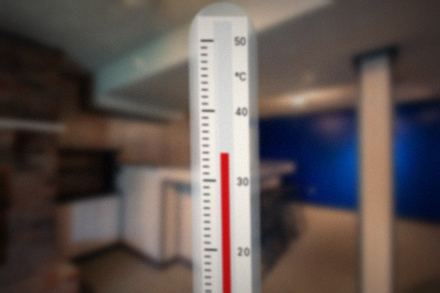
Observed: 34°C
